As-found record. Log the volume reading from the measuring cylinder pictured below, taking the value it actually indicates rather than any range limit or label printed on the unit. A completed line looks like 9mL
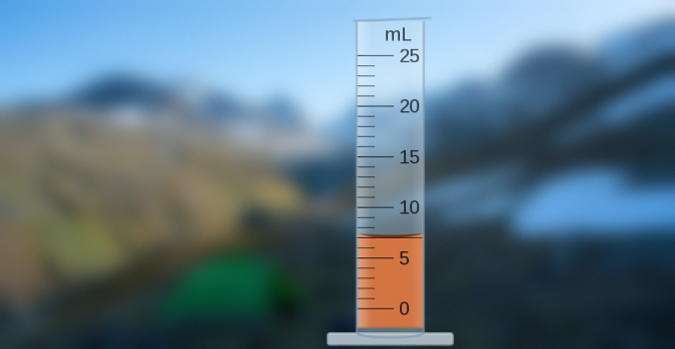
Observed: 7mL
